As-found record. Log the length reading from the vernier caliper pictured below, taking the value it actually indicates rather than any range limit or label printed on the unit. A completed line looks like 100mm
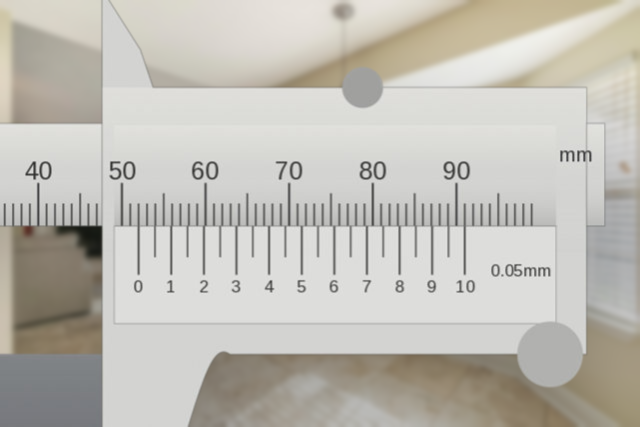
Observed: 52.0mm
